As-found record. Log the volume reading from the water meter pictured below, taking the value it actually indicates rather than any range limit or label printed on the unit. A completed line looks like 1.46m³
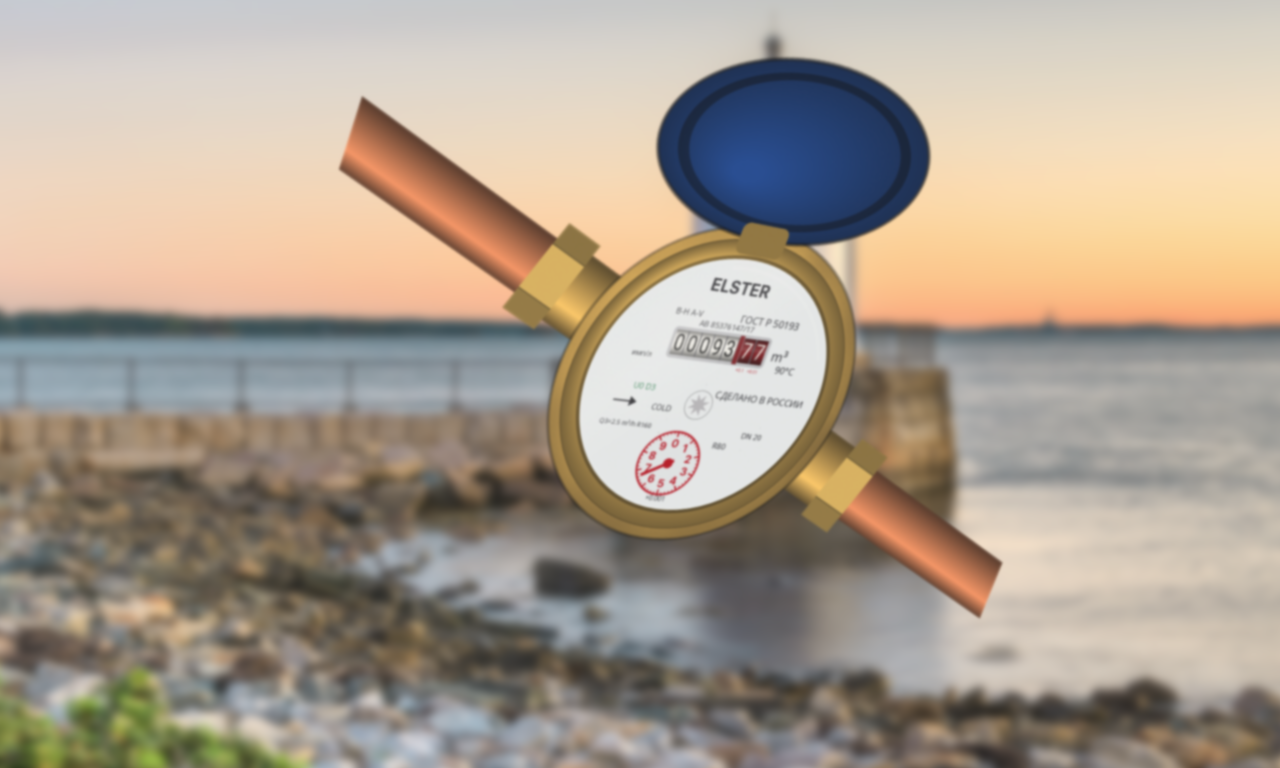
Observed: 93.776m³
